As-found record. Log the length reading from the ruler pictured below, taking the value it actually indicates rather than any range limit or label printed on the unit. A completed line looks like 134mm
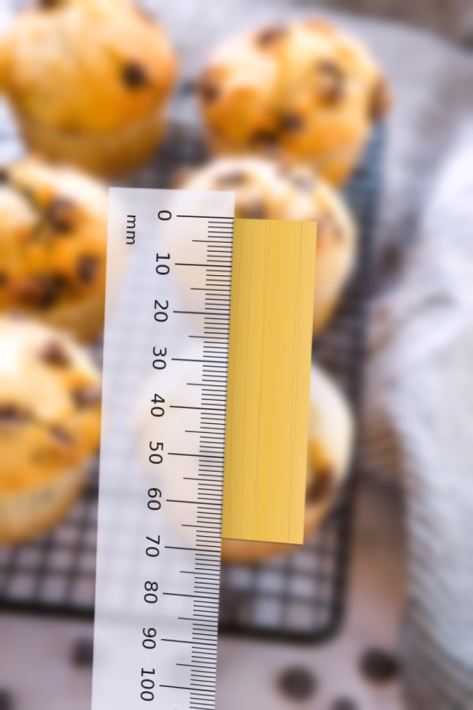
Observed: 67mm
